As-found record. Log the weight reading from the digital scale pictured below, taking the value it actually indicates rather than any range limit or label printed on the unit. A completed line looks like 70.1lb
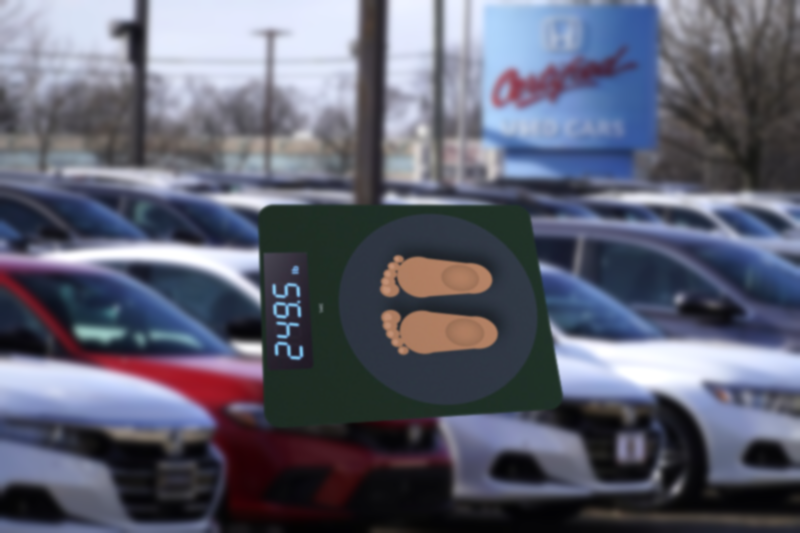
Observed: 249.5lb
